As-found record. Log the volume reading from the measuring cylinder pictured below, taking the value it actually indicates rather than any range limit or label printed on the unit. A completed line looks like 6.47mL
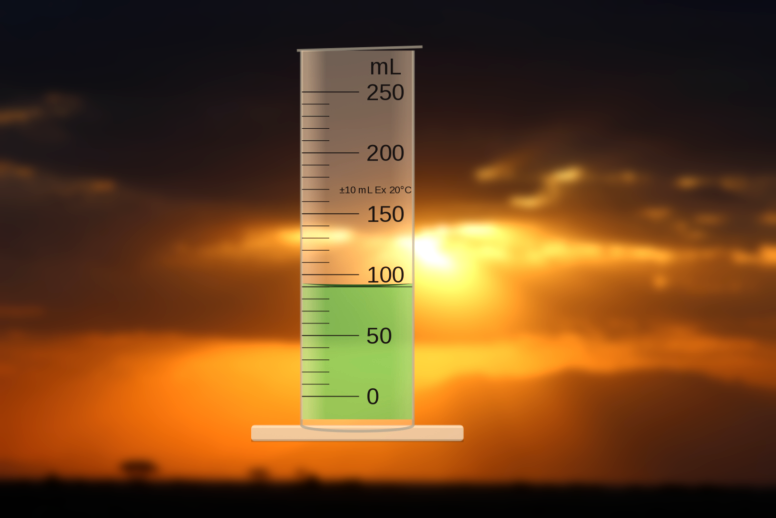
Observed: 90mL
